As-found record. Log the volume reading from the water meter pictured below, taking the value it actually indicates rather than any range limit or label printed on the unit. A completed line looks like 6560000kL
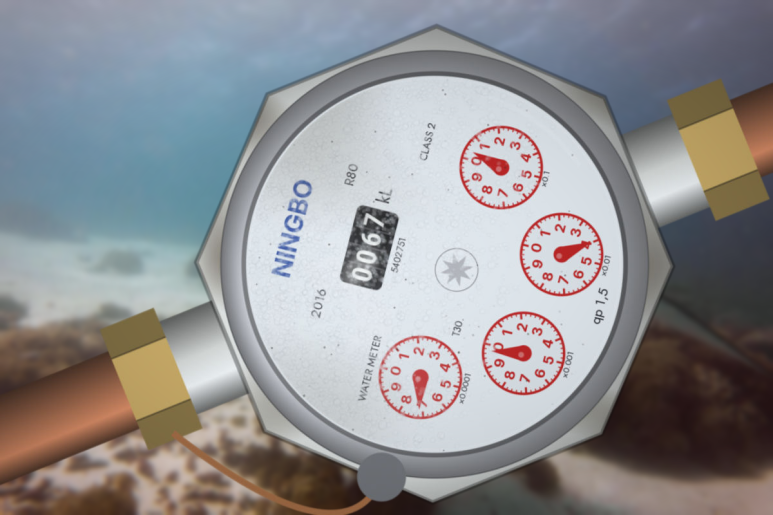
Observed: 67.0397kL
